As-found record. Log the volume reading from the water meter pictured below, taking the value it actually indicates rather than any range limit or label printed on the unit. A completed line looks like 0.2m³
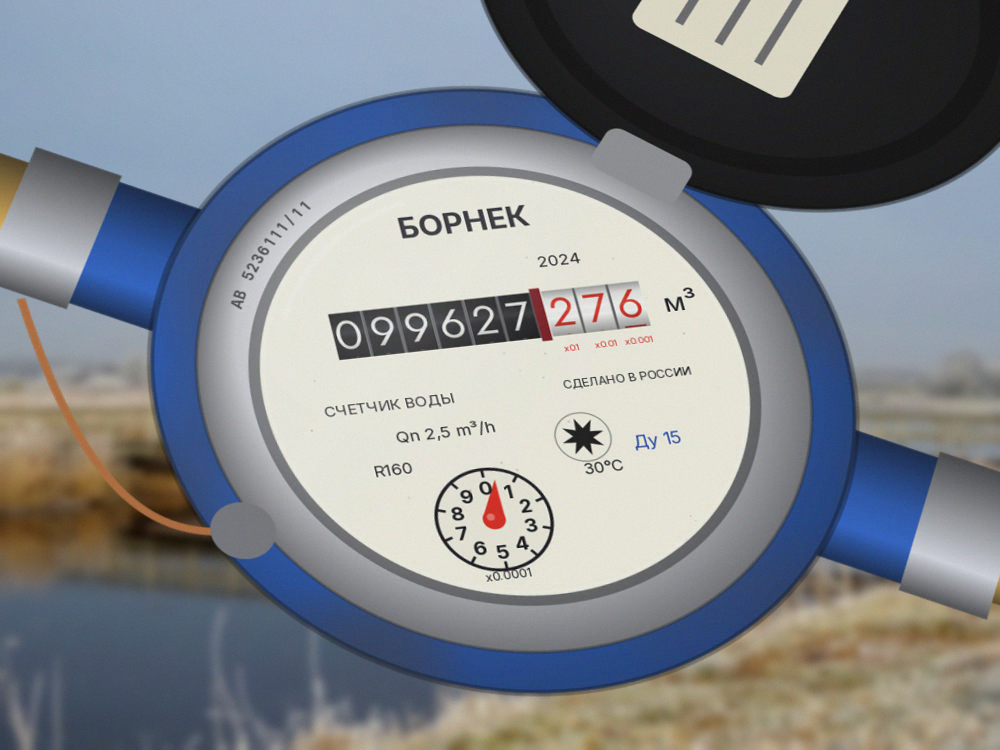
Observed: 99627.2760m³
